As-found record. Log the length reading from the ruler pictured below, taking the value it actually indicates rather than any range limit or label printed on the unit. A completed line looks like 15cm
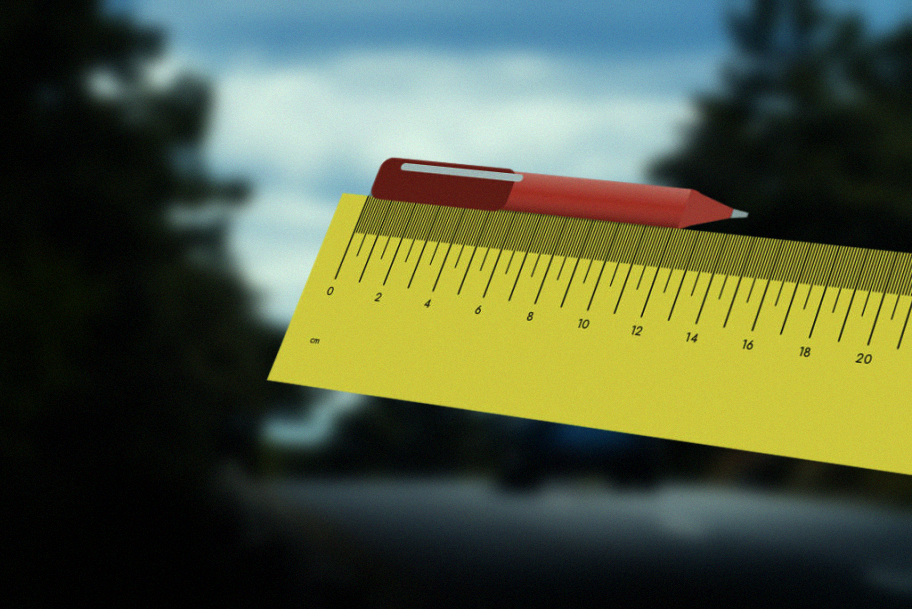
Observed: 14.5cm
